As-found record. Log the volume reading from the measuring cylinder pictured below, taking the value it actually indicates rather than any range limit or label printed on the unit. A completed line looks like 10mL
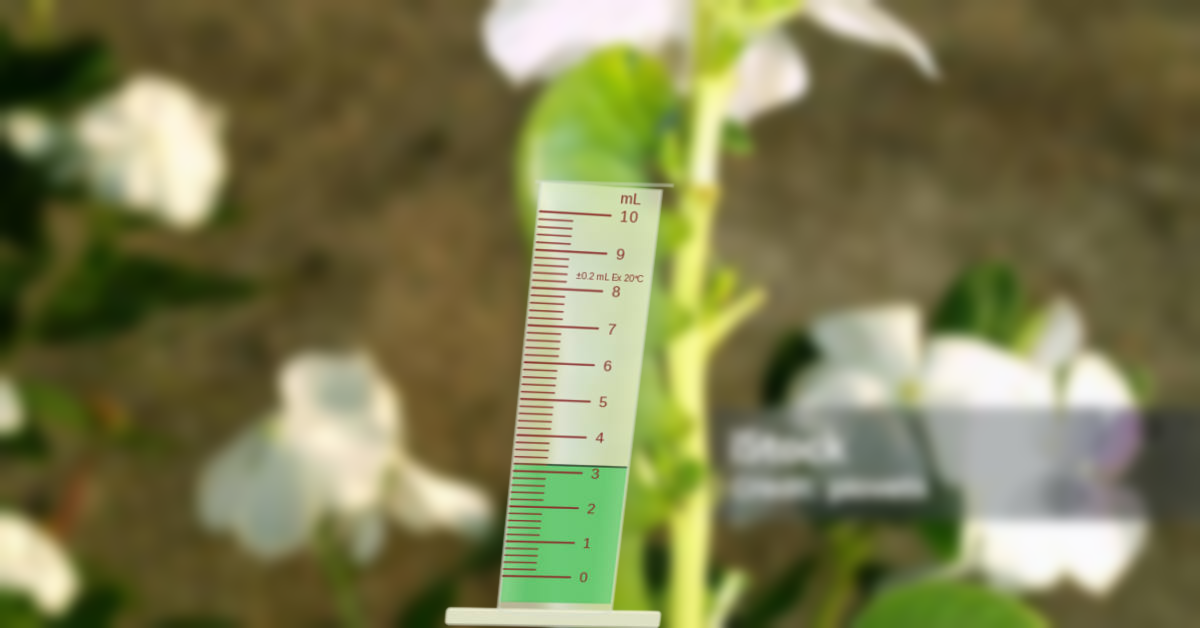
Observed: 3.2mL
